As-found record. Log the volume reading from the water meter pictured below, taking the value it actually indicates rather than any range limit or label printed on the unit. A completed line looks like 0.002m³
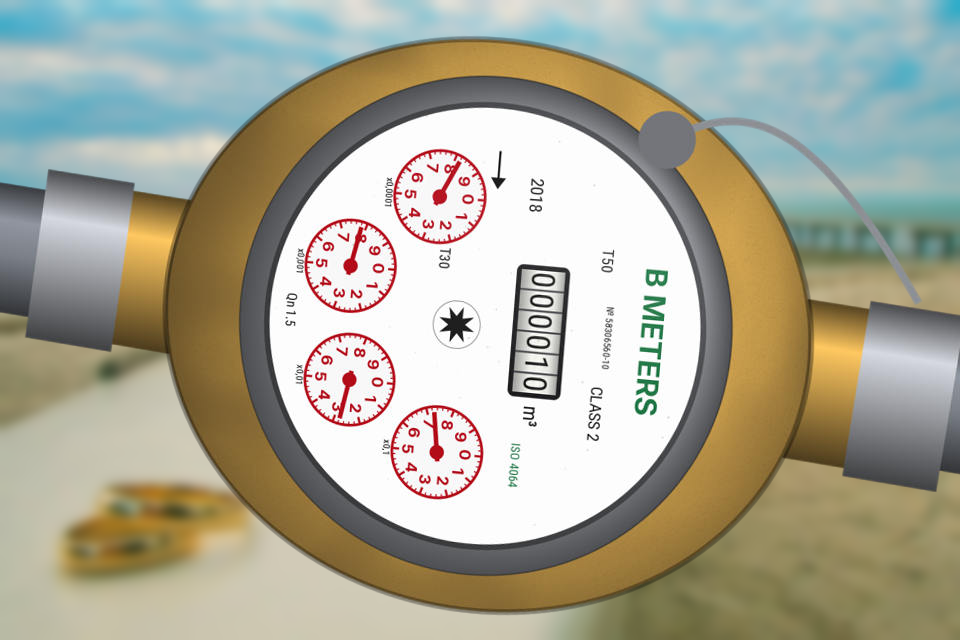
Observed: 10.7278m³
